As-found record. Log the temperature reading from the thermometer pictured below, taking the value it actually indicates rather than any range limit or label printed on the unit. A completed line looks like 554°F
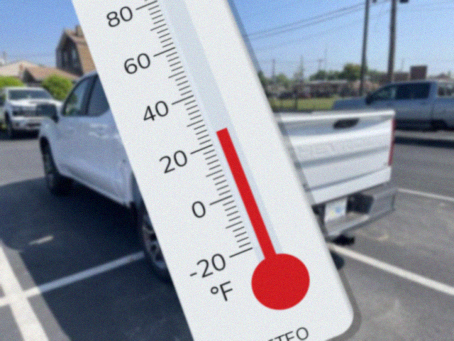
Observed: 24°F
